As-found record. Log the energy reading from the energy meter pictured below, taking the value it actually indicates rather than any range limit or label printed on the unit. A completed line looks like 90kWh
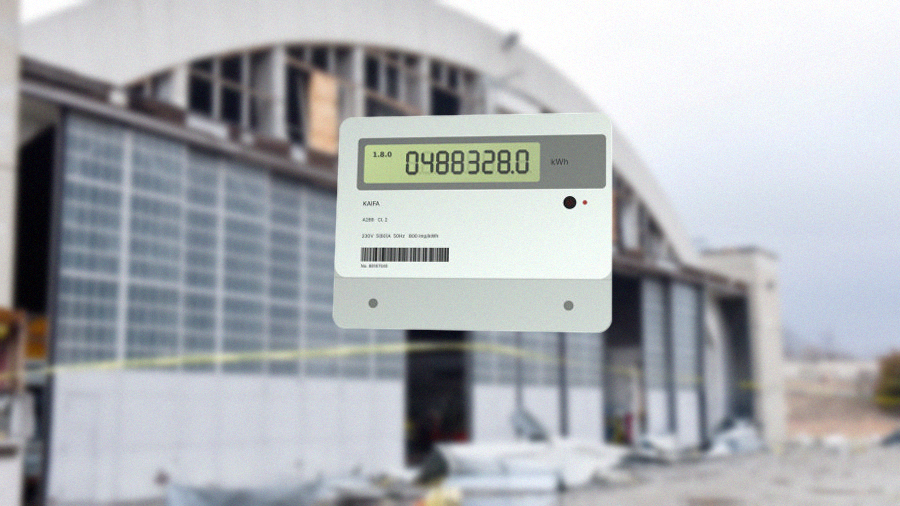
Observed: 488328.0kWh
